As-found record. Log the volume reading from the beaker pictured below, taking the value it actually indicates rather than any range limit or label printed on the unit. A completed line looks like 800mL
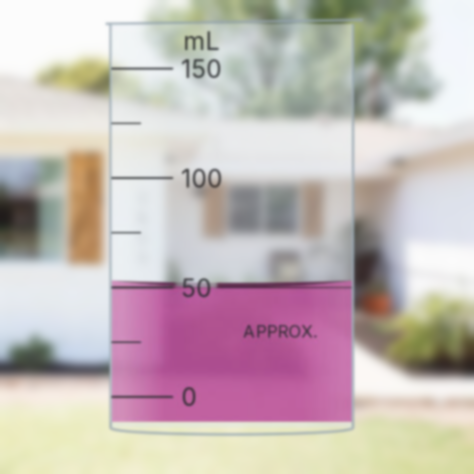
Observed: 50mL
